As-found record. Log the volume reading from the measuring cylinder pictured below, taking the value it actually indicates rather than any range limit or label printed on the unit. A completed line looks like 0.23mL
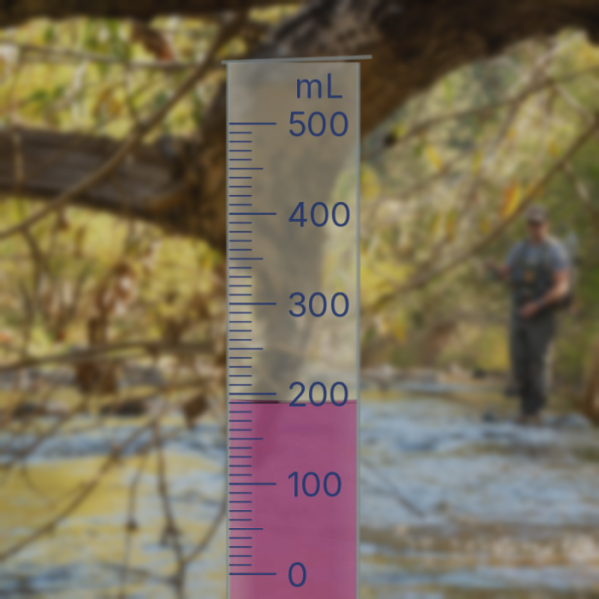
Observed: 190mL
